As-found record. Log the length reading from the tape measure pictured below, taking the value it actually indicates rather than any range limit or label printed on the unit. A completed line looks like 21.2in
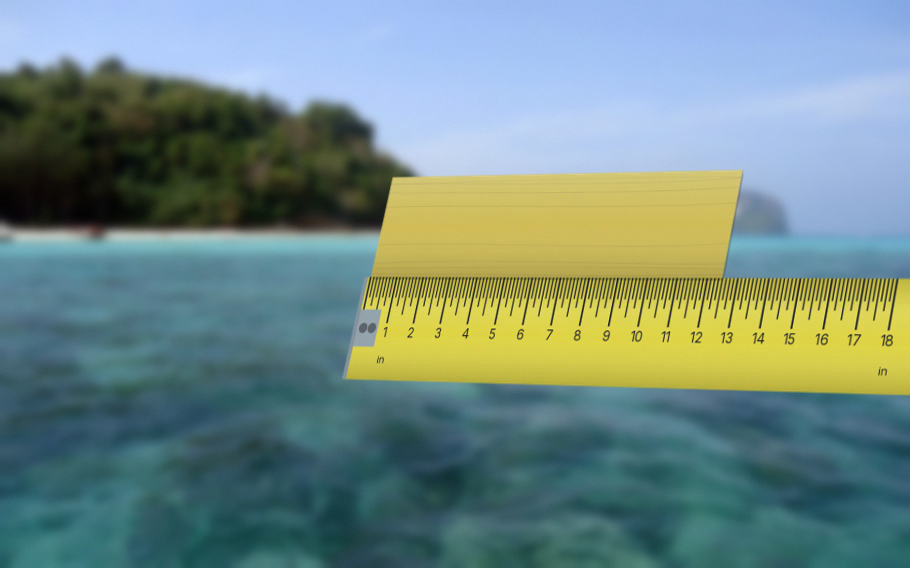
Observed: 12.5in
